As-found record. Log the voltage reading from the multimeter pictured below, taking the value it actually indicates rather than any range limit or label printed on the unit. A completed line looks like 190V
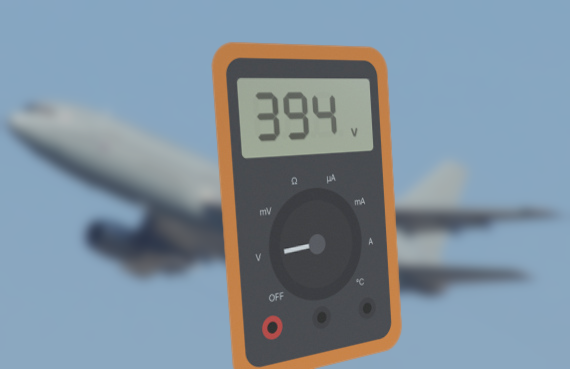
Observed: 394V
